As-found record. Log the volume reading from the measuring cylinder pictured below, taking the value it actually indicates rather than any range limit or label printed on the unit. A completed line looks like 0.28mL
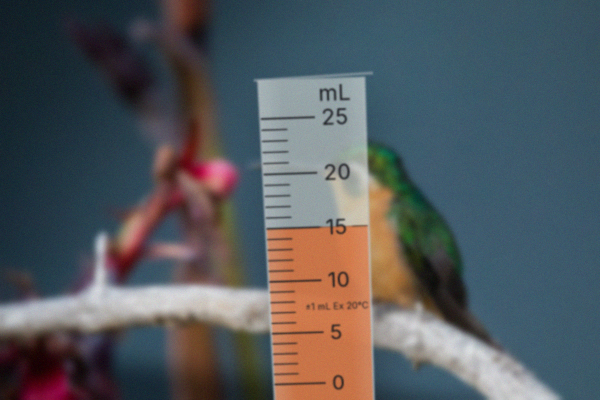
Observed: 15mL
